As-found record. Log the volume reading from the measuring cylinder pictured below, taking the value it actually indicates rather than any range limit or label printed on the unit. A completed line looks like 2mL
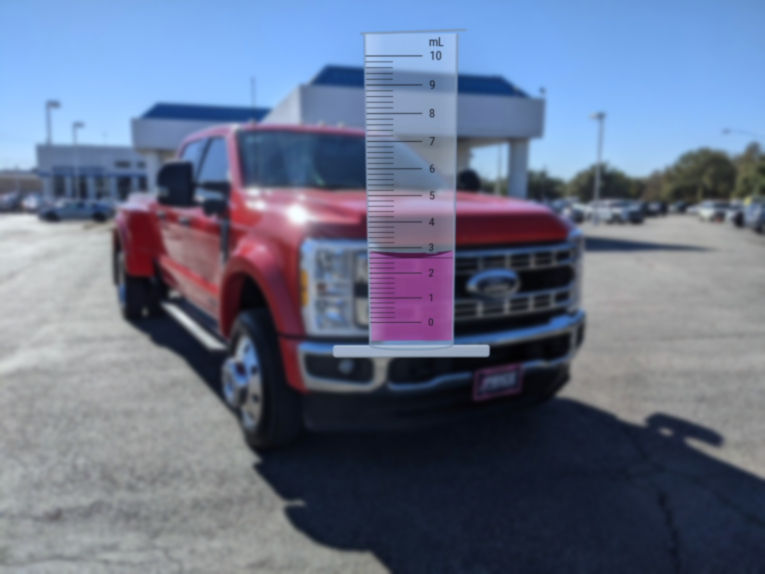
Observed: 2.6mL
